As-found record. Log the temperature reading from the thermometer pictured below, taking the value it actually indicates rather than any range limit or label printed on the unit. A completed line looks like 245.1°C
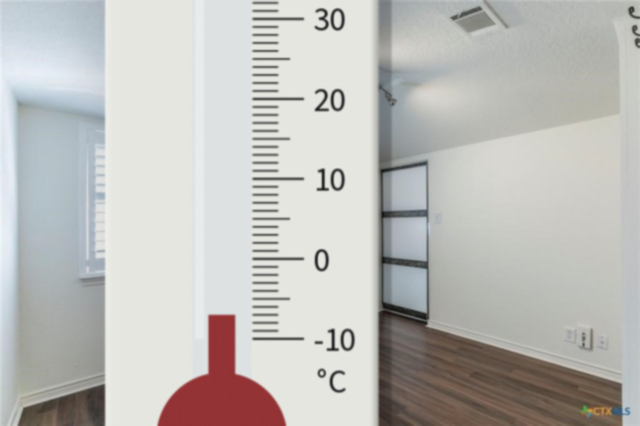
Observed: -7°C
